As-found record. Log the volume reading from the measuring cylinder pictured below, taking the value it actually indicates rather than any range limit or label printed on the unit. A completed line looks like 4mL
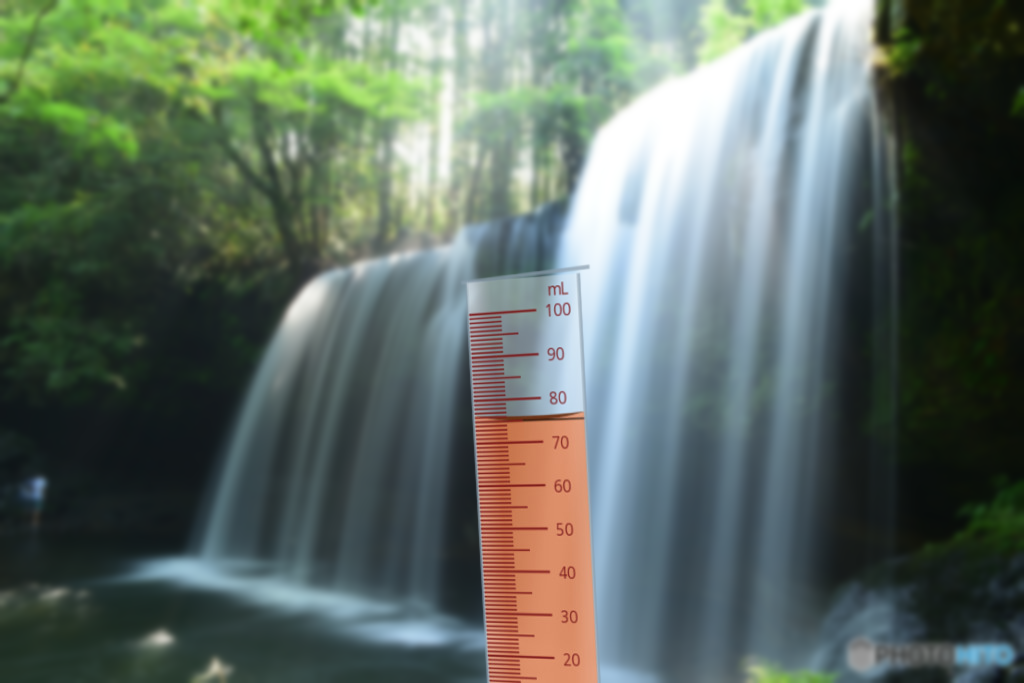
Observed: 75mL
